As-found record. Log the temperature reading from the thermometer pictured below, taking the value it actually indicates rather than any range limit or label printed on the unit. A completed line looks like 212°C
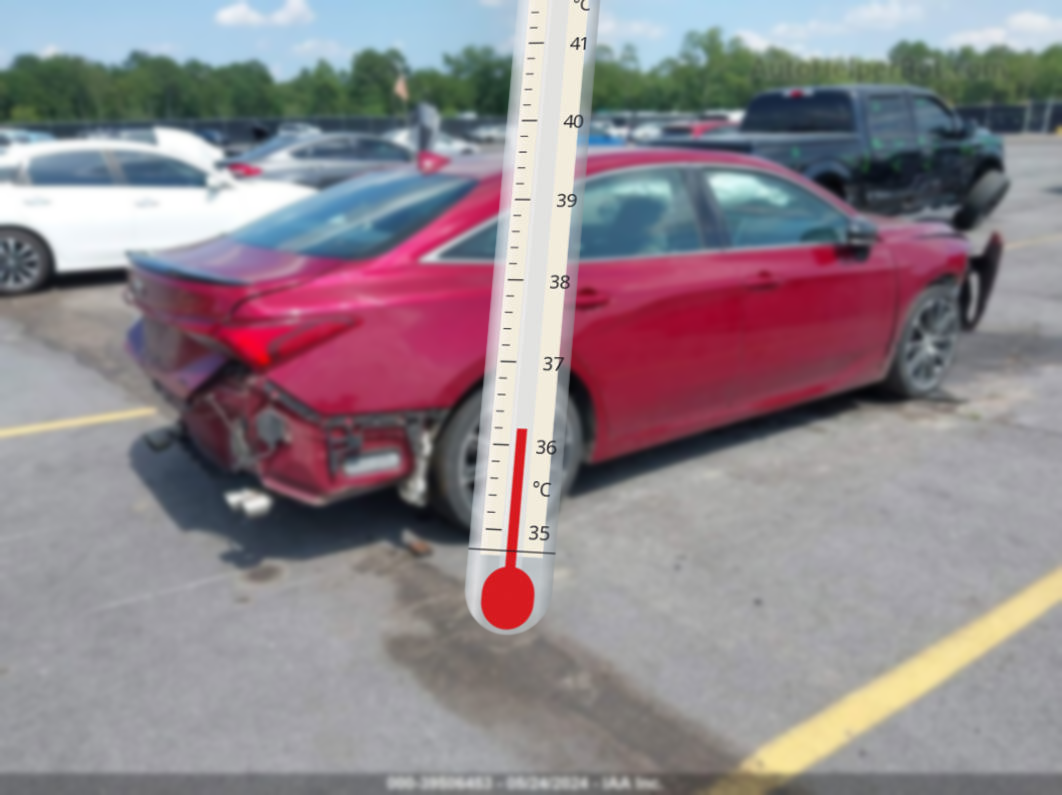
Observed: 36.2°C
